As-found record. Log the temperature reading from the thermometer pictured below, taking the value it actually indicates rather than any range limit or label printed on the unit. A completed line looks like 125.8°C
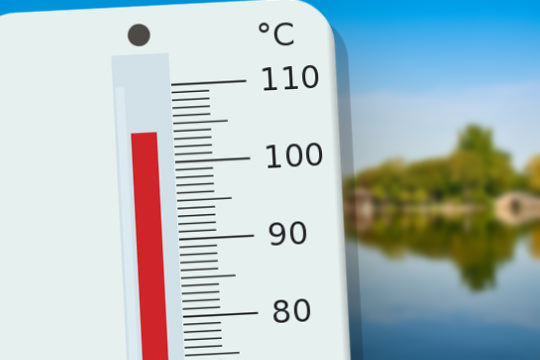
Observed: 104°C
